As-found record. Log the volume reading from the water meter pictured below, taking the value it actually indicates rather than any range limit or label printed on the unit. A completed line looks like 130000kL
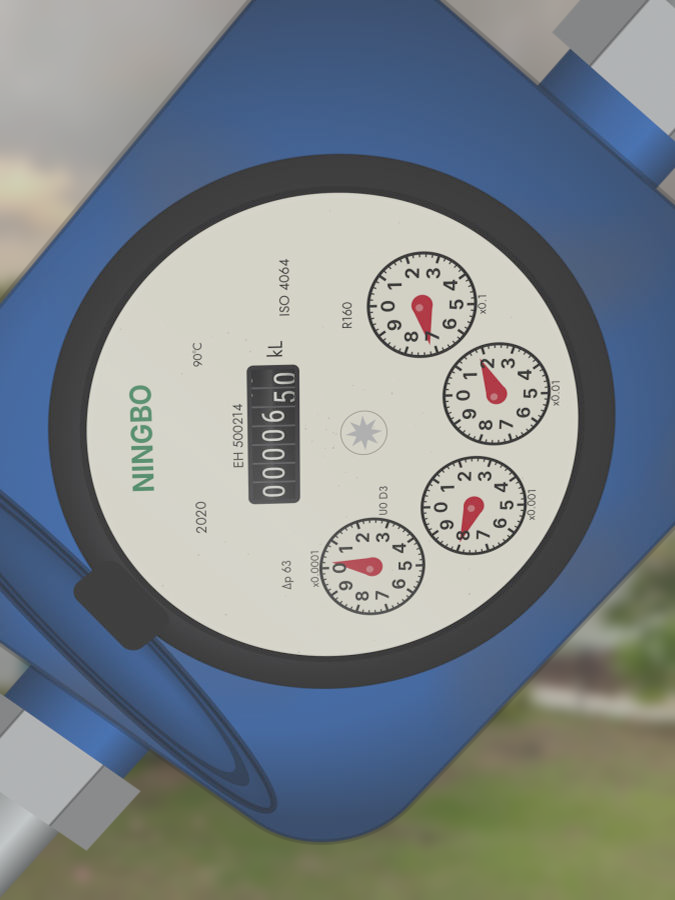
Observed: 649.7180kL
